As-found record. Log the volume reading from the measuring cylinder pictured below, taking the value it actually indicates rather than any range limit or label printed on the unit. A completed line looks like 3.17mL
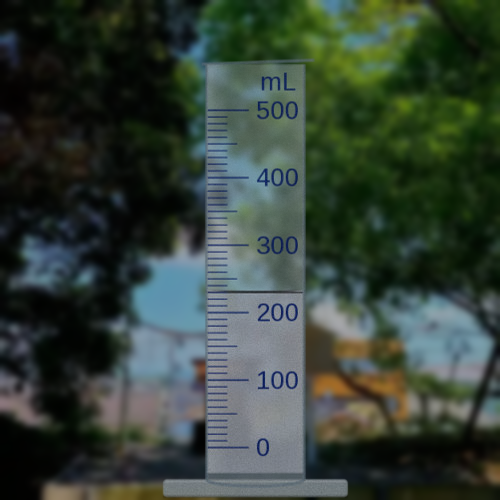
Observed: 230mL
